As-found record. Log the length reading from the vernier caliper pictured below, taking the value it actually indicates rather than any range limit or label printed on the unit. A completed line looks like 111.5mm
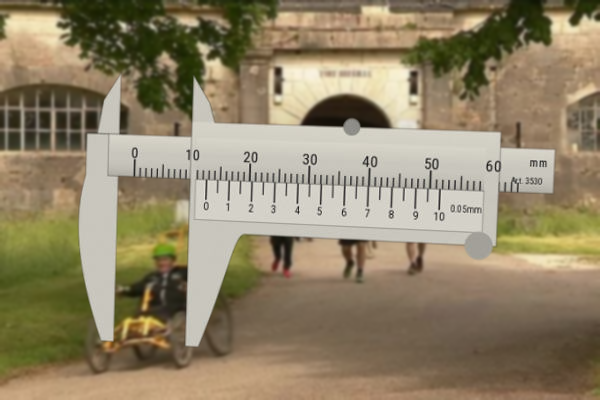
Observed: 12.6mm
